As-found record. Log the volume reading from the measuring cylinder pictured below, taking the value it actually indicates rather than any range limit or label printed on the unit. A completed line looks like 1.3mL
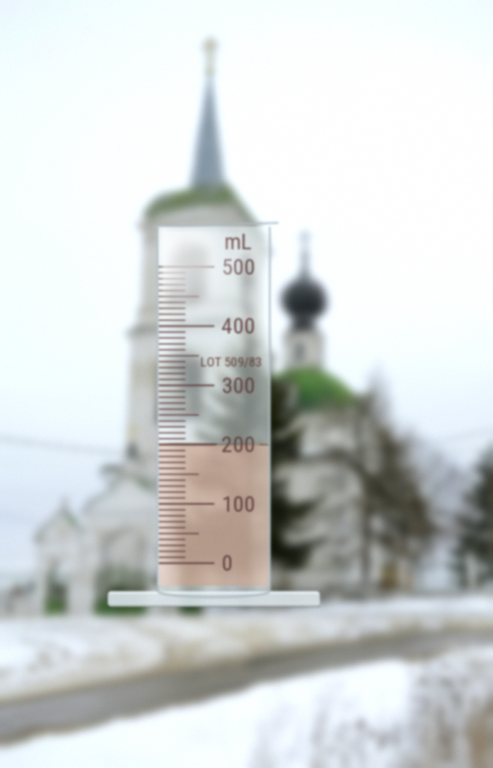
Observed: 200mL
